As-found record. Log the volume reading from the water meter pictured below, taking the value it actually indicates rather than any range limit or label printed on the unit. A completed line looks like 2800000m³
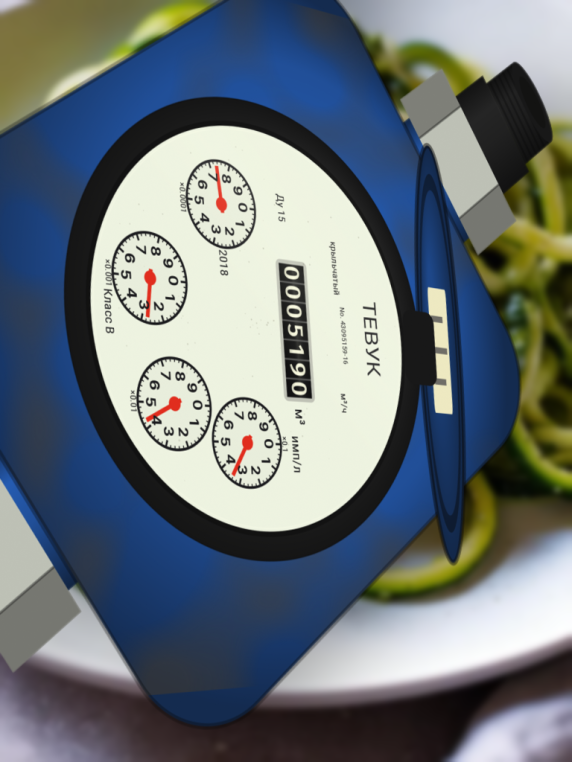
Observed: 5190.3427m³
